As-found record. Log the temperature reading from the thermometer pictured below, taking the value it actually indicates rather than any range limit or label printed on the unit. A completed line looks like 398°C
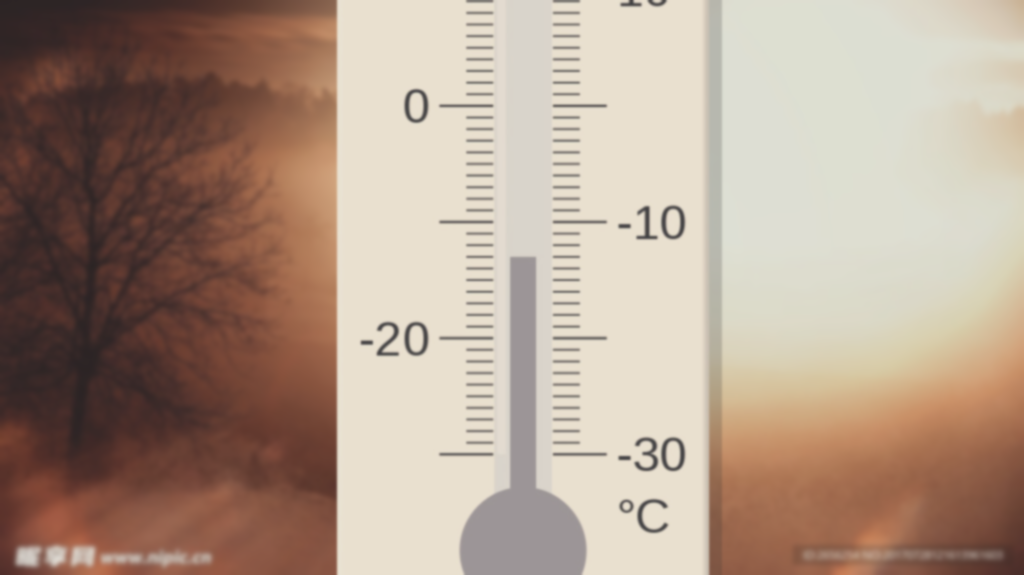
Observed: -13°C
